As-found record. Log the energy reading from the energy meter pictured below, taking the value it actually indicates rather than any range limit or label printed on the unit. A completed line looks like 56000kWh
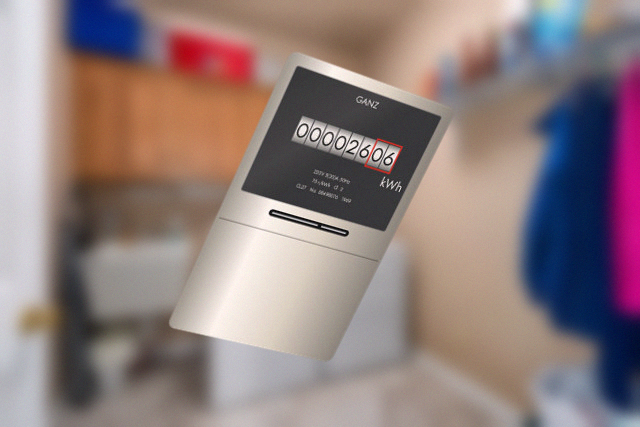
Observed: 26.06kWh
